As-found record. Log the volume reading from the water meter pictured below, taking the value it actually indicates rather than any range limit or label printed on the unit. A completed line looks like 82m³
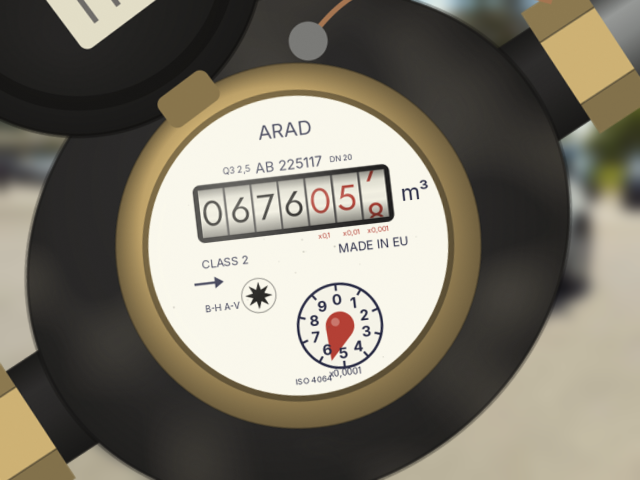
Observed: 676.0575m³
